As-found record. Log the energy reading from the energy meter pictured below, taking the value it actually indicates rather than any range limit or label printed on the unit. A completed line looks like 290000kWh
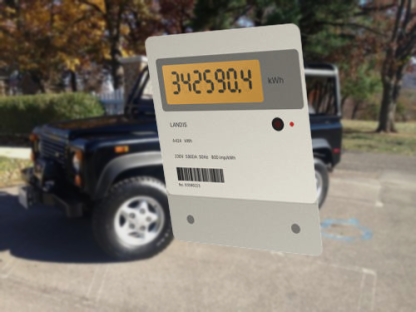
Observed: 342590.4kWh
